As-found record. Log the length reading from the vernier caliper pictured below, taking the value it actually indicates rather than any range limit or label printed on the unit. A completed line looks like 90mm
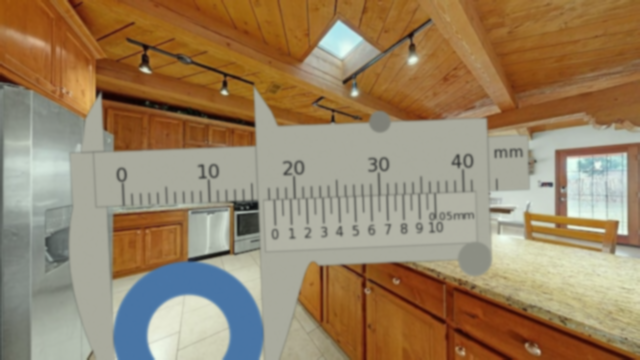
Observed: 17.6mm
